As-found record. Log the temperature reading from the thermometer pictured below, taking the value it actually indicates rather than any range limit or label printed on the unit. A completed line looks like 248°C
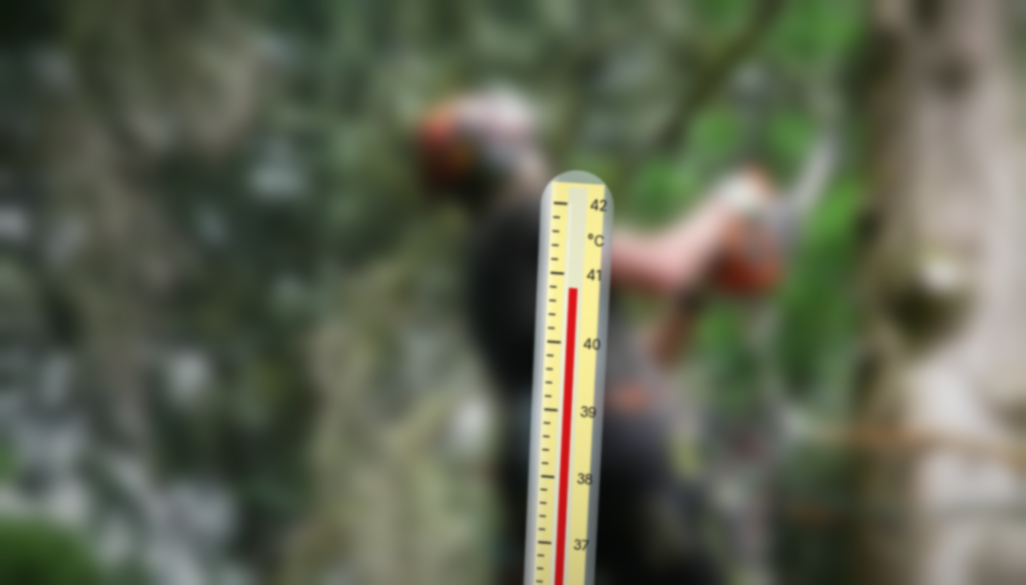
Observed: 40.8°C
